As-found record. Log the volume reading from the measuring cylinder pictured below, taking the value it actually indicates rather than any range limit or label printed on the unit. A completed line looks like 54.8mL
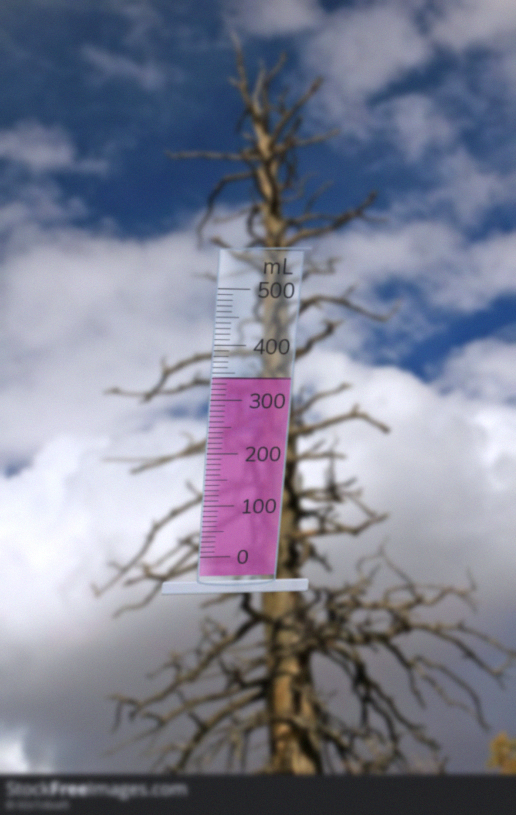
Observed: 340mL
